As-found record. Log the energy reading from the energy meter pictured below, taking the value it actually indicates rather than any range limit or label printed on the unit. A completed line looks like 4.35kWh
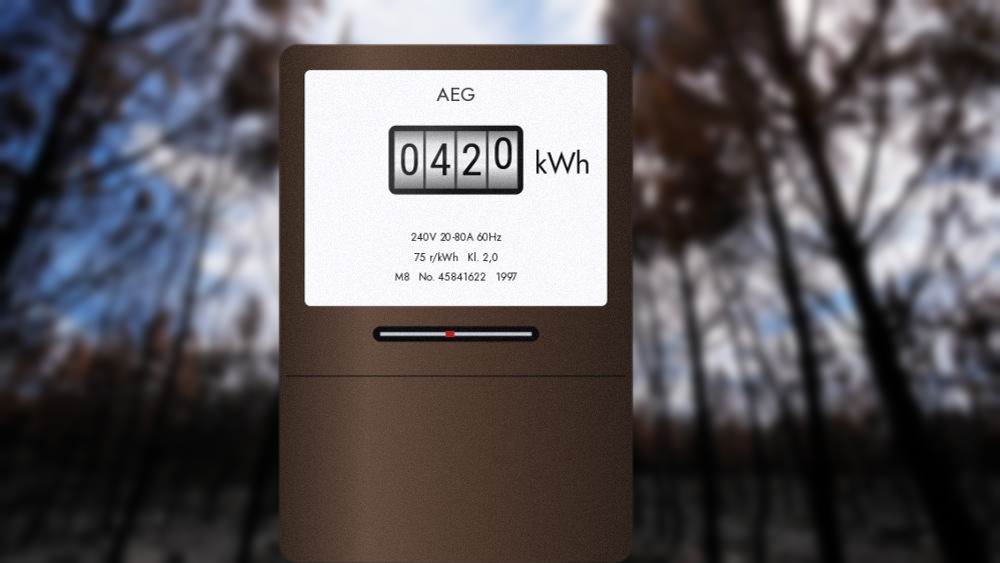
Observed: 420kWh
